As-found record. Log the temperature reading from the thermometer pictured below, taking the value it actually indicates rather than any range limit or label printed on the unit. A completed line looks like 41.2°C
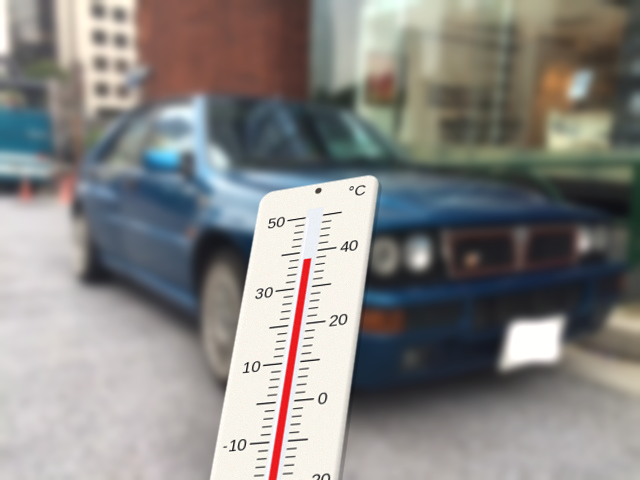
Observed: 38°C
